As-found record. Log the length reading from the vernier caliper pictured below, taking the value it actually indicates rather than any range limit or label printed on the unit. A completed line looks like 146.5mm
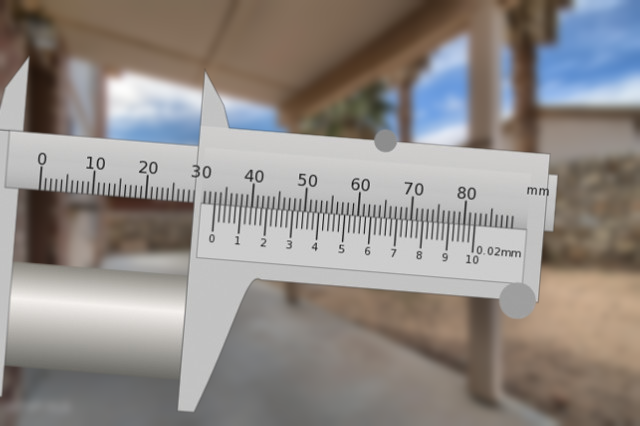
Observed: 33.0mm
